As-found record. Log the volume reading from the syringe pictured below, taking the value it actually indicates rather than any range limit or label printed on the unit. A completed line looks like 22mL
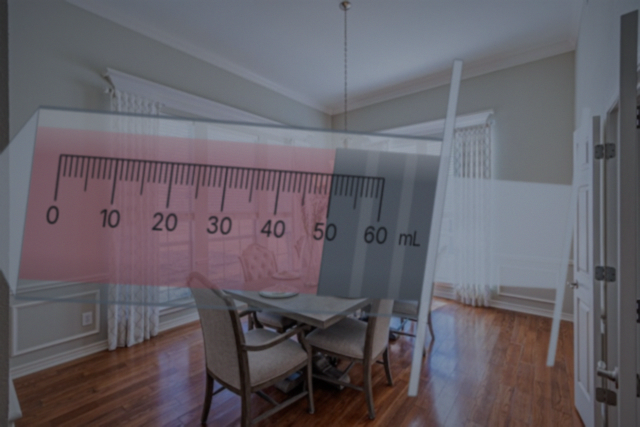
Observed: 50mL
